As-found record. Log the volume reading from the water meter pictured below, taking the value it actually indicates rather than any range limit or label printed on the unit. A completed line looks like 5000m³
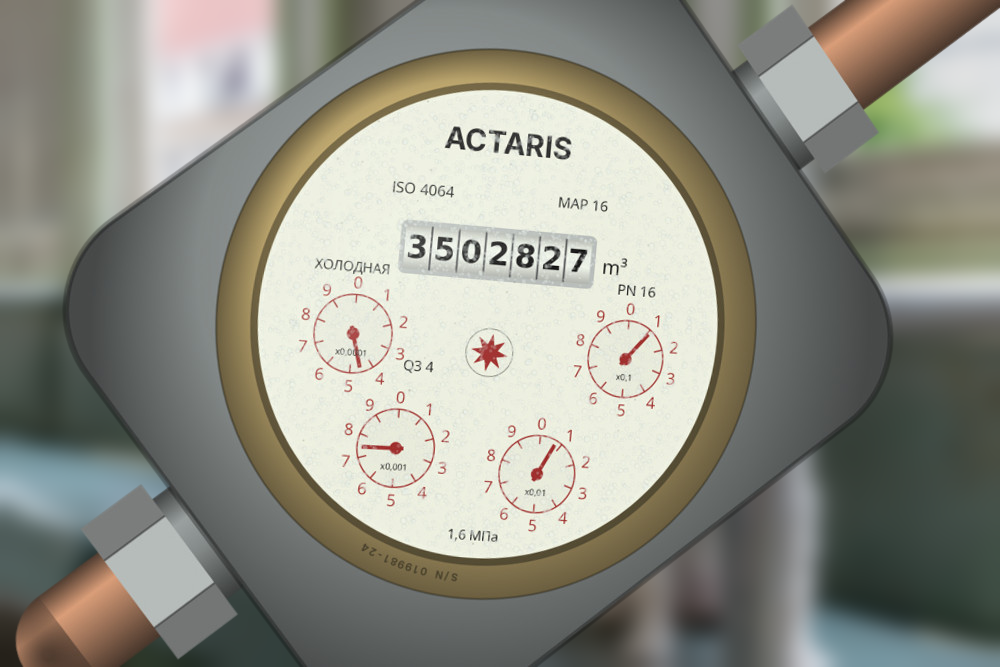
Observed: 3502827.1074m³
